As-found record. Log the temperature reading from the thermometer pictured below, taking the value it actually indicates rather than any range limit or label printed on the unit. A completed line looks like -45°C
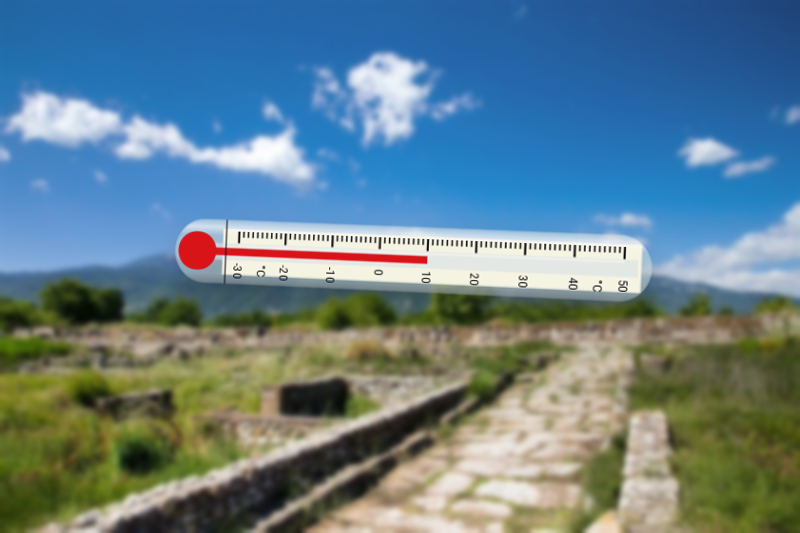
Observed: 10°C
